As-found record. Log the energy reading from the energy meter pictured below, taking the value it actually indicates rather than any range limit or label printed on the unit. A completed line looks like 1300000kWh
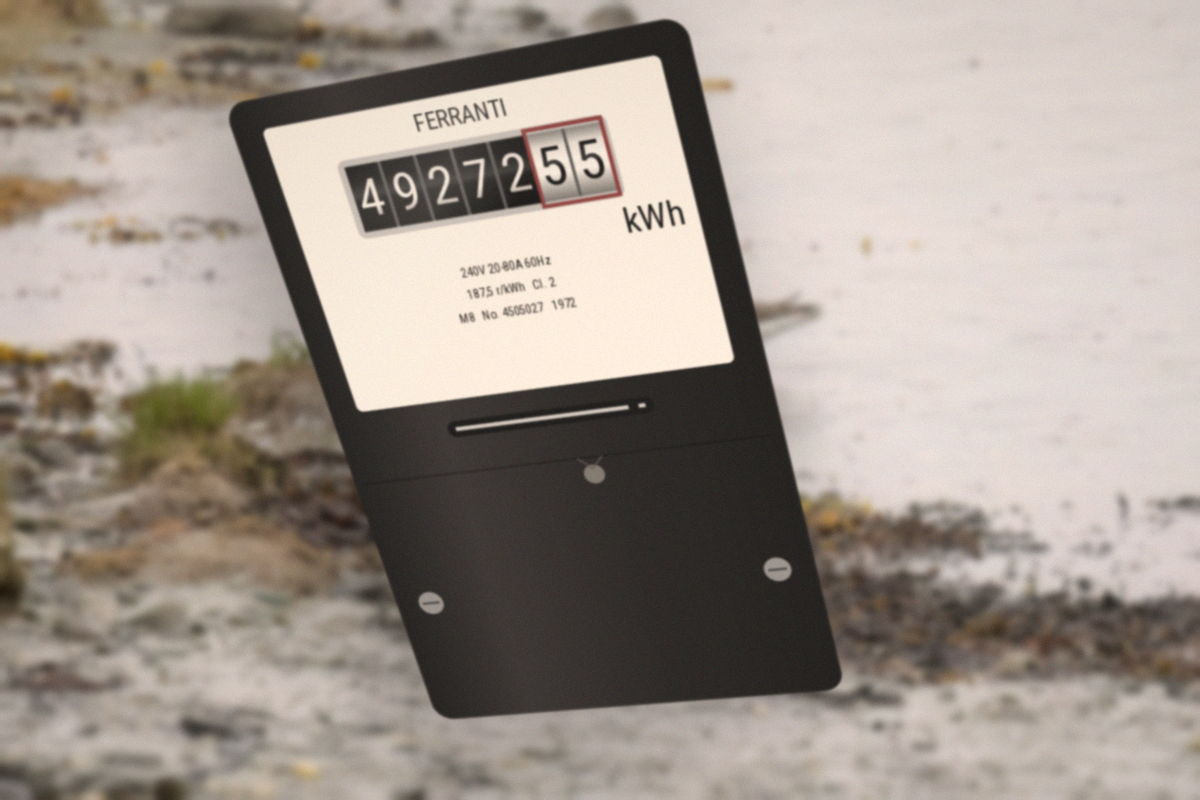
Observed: 49272.55kWh
